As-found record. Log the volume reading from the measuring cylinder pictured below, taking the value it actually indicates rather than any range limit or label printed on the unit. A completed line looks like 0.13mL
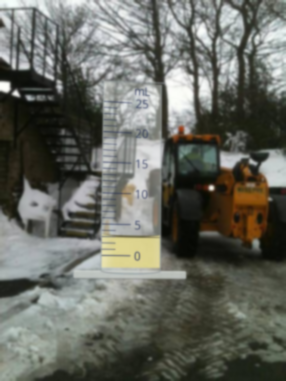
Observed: 3mL
